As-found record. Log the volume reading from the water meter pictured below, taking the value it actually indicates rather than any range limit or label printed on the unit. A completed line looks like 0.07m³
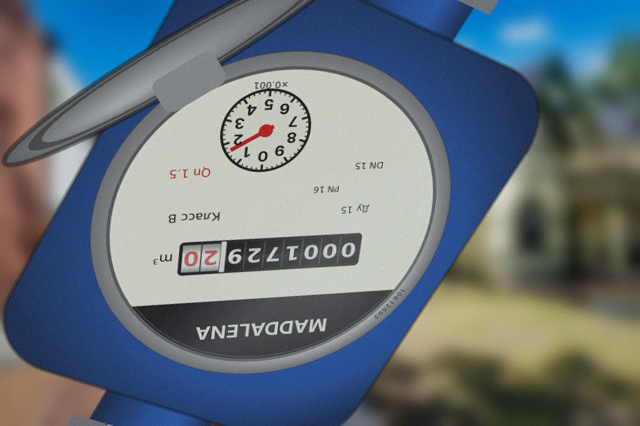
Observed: 1729.201m³
